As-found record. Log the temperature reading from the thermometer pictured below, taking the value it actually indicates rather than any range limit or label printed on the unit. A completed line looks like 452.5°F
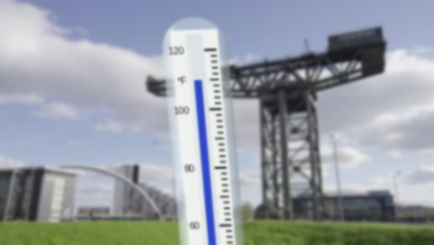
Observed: 110°F
